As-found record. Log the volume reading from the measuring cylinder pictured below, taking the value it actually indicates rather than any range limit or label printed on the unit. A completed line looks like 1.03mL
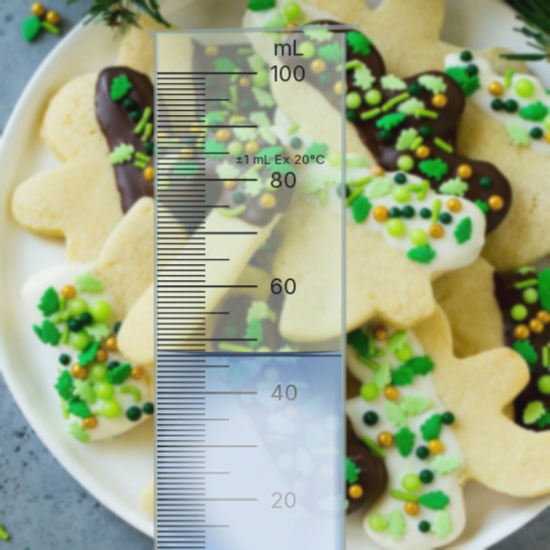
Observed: 47mL
